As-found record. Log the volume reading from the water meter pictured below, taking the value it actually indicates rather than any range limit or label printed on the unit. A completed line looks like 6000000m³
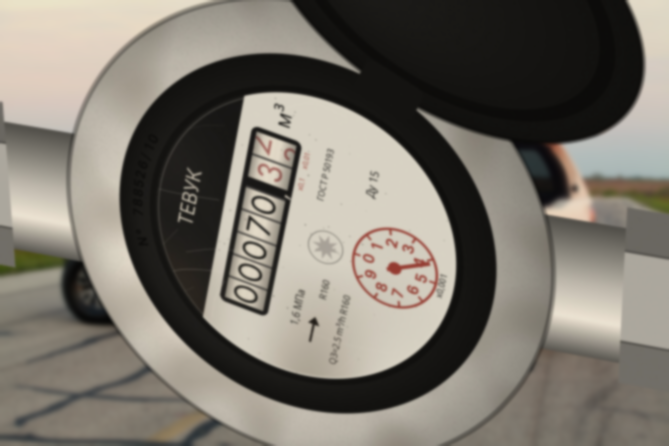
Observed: 70.324m³
